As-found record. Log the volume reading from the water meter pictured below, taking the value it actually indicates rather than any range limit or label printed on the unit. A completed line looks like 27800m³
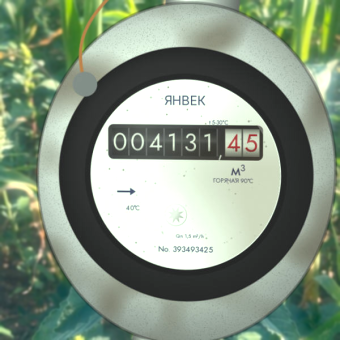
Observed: 4131.45m³
